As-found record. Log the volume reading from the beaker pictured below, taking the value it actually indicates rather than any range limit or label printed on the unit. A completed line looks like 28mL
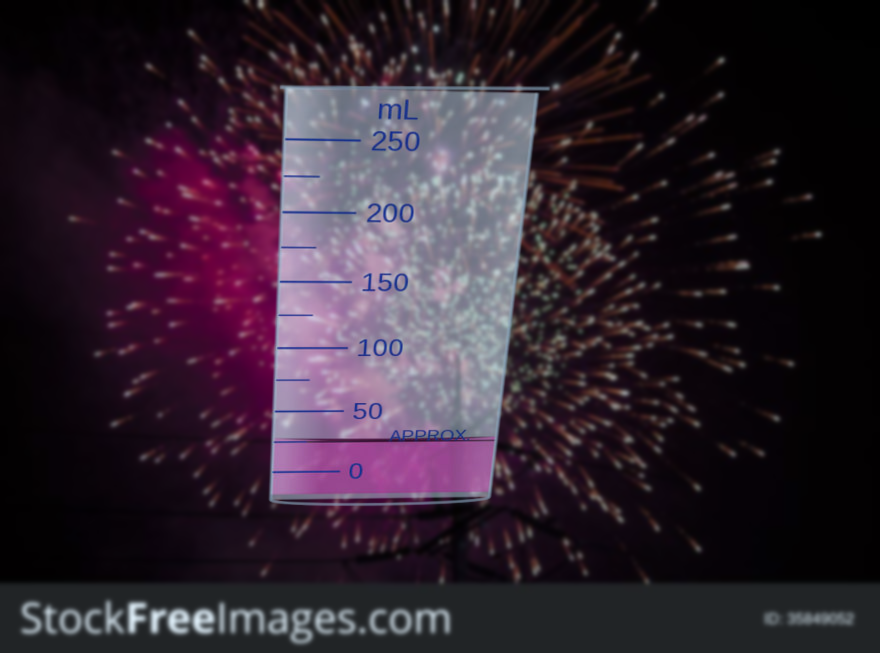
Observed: 25mL
